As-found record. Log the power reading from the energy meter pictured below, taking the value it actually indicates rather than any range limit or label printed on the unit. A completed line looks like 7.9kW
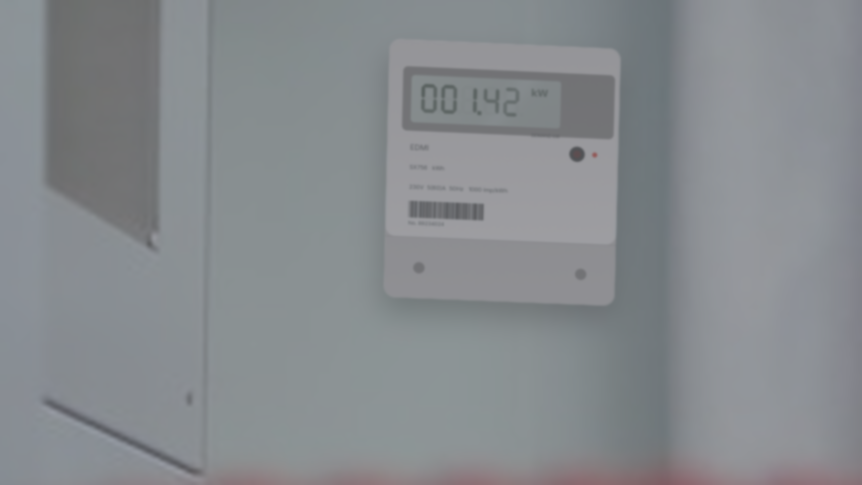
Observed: 1.42kW
